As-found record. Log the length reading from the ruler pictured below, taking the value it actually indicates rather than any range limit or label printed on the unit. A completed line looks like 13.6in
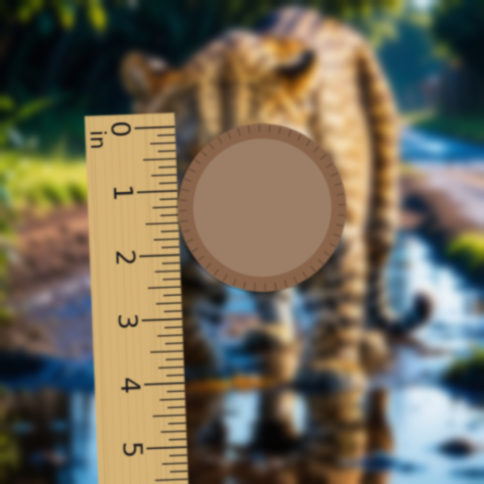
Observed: 2.625in
